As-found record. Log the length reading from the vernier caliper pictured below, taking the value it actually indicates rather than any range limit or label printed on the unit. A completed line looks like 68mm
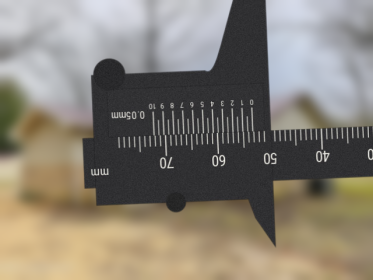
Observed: 53.2mm
